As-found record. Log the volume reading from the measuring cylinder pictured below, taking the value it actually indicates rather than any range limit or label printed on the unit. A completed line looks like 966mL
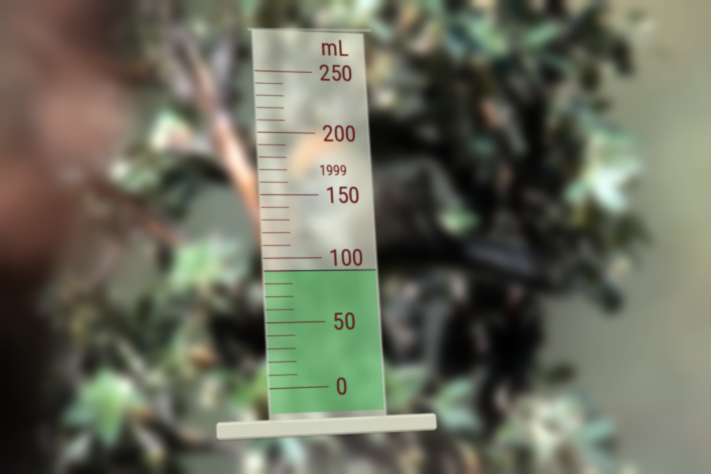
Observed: 90mL
